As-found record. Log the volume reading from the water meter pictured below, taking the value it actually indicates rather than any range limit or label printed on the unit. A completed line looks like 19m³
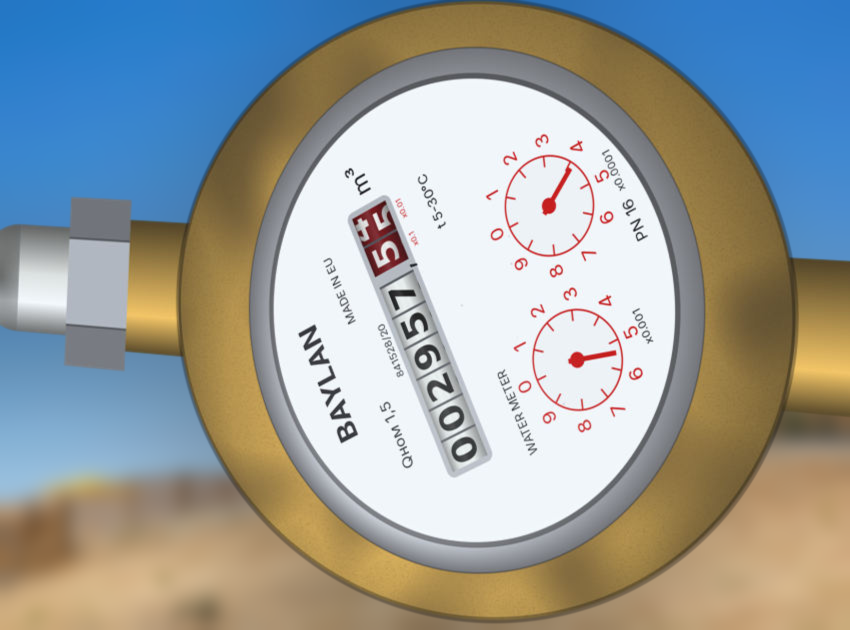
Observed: 2957.5454m³
